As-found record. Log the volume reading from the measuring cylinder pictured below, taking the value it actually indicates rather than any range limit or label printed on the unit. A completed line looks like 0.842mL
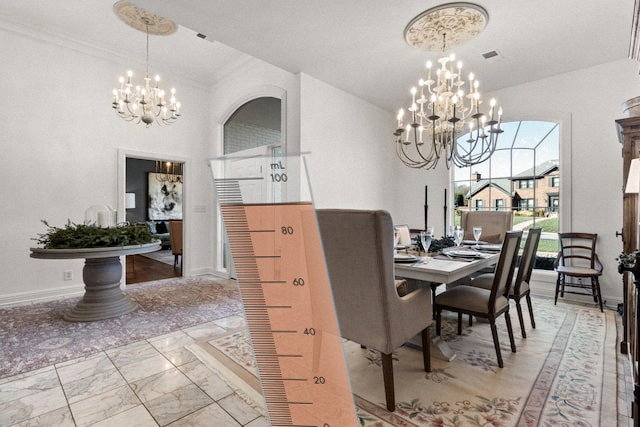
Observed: 90mL
